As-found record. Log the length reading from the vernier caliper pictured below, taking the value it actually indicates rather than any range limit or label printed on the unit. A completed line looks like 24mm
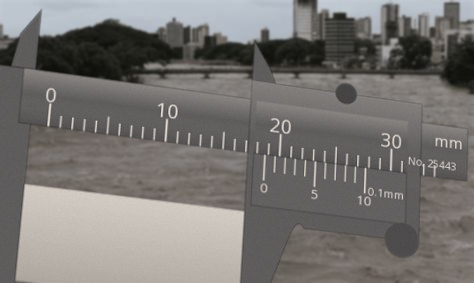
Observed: 18.7mm
